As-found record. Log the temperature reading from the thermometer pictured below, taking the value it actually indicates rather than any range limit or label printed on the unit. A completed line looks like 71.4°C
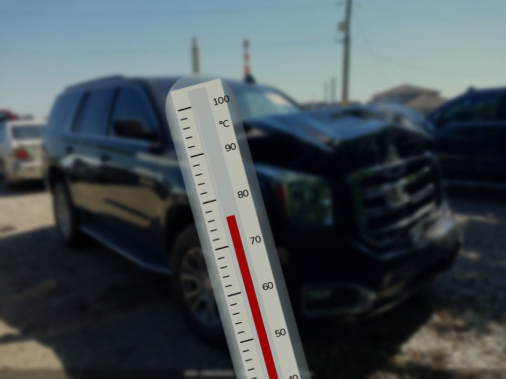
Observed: 76°C
